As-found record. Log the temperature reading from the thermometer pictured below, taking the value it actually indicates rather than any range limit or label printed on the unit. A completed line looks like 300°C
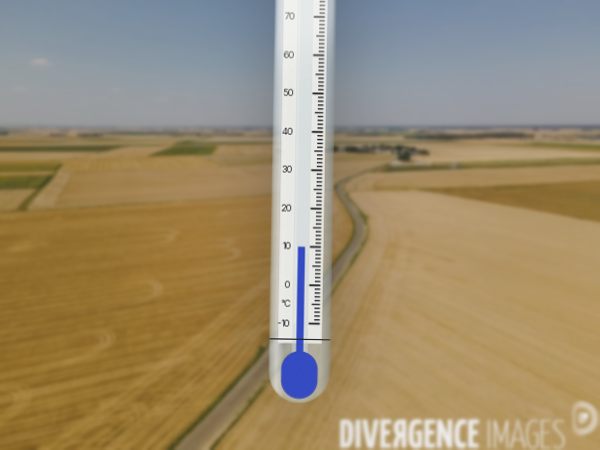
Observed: 10°C
